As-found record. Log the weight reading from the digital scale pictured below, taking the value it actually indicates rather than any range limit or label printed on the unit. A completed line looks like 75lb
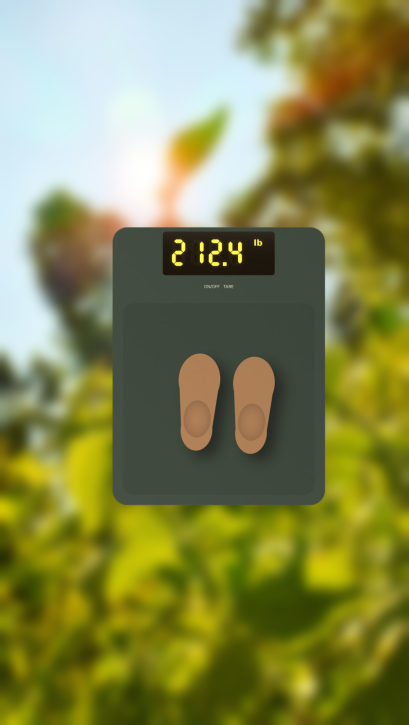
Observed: 212.4lb
